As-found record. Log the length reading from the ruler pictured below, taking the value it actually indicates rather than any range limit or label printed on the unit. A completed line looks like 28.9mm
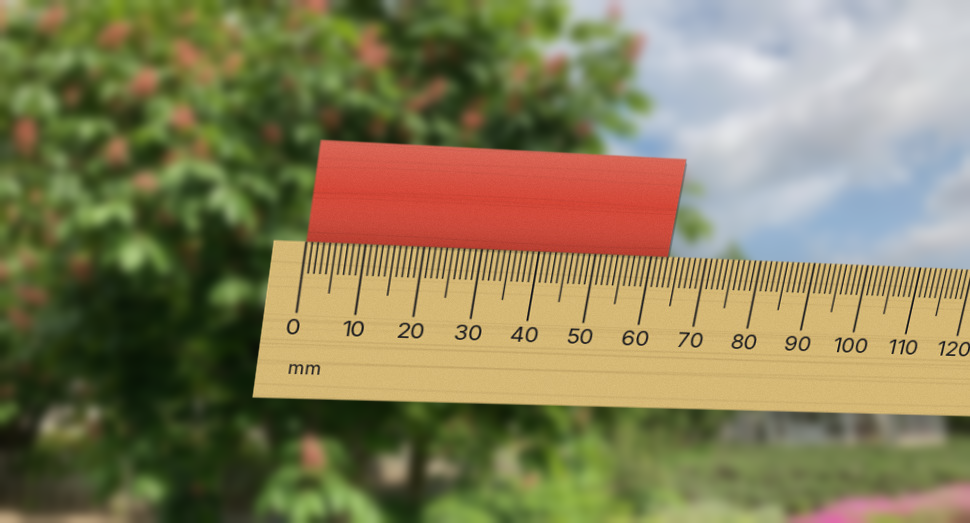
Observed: 63mm
